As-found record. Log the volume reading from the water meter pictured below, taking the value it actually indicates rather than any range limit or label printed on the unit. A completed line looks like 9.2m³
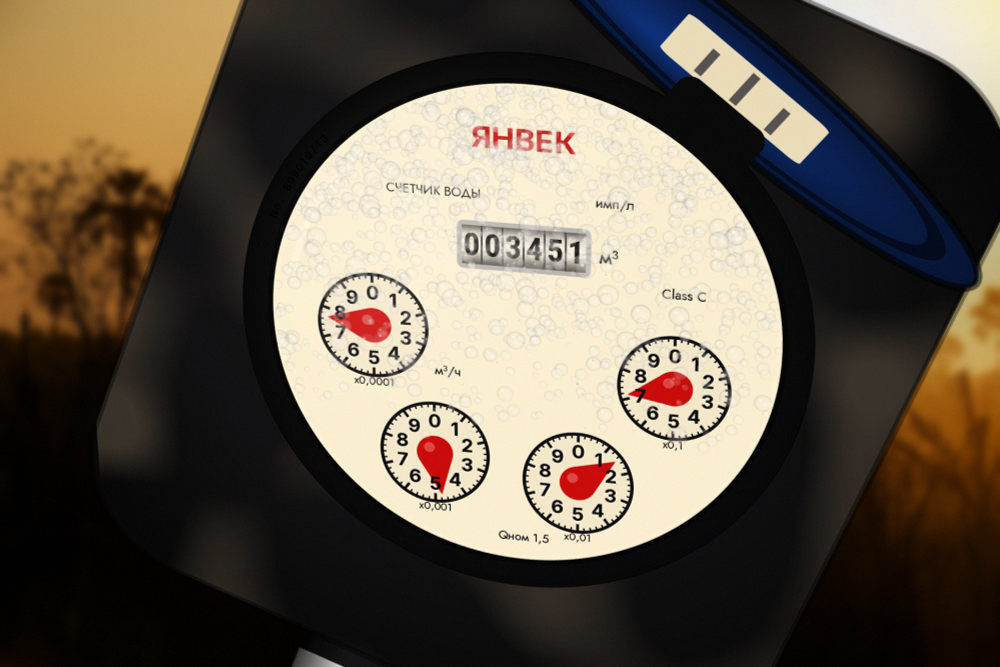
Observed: 3451.7147m³
